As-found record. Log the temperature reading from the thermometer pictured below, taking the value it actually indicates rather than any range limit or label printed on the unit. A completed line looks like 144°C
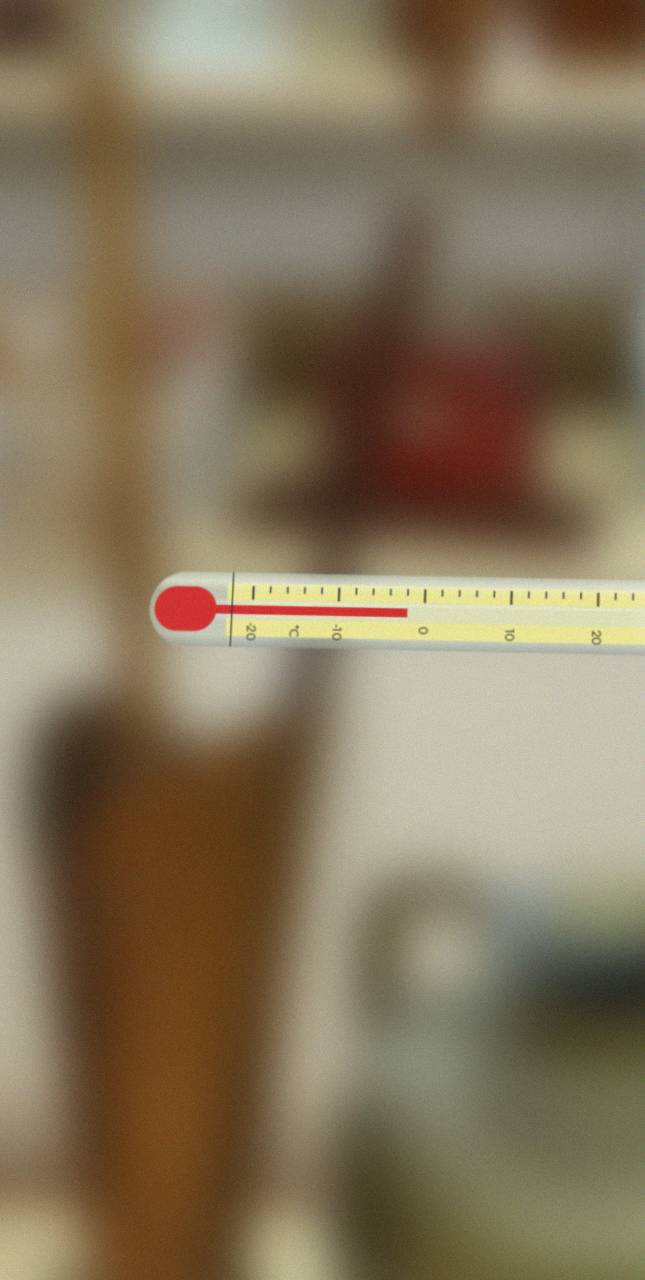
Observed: -2°C
